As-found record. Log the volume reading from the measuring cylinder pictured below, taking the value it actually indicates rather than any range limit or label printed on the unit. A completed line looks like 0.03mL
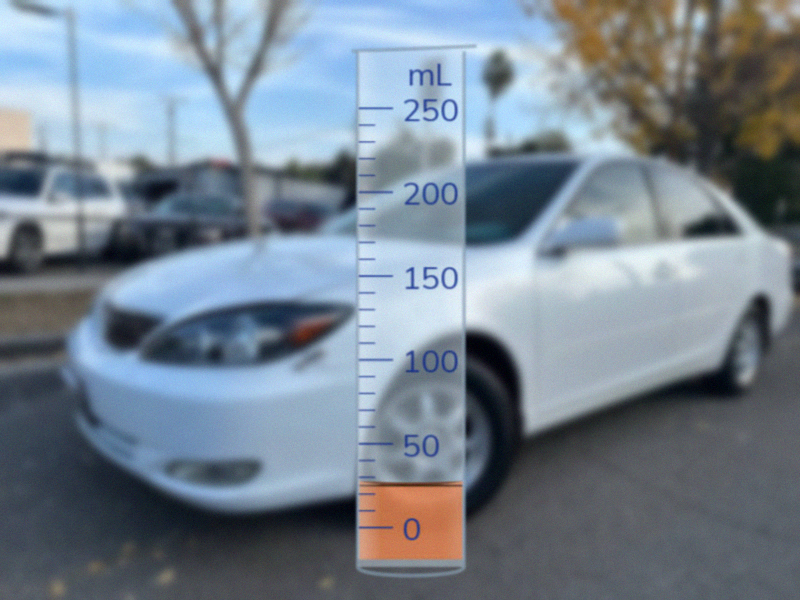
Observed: 25mL
